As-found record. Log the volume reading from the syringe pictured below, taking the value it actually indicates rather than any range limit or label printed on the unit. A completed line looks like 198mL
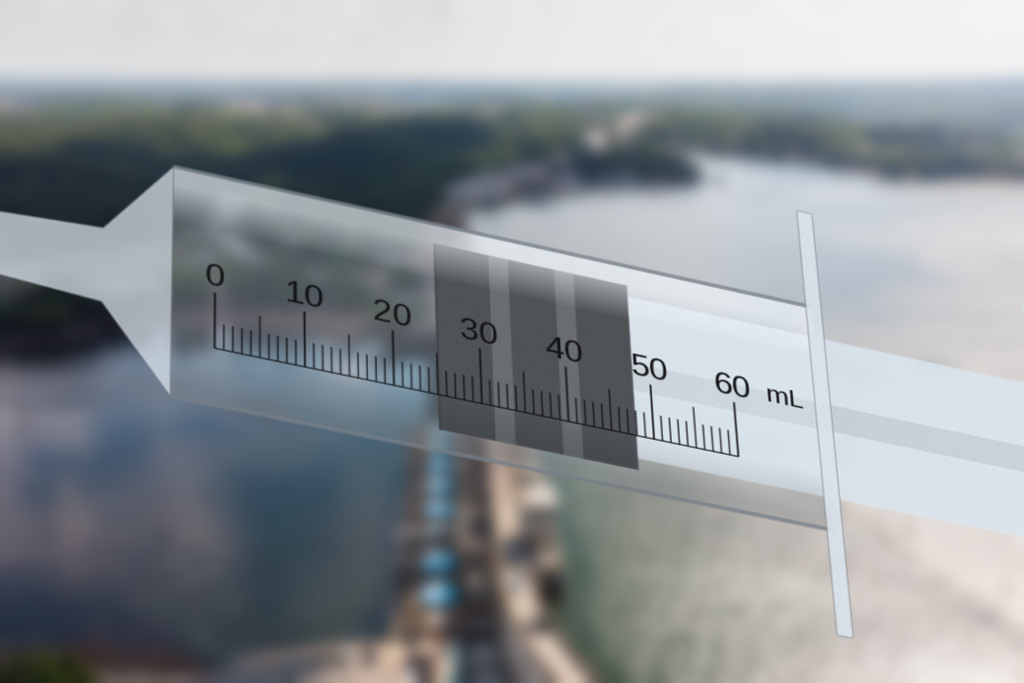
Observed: 25mL
